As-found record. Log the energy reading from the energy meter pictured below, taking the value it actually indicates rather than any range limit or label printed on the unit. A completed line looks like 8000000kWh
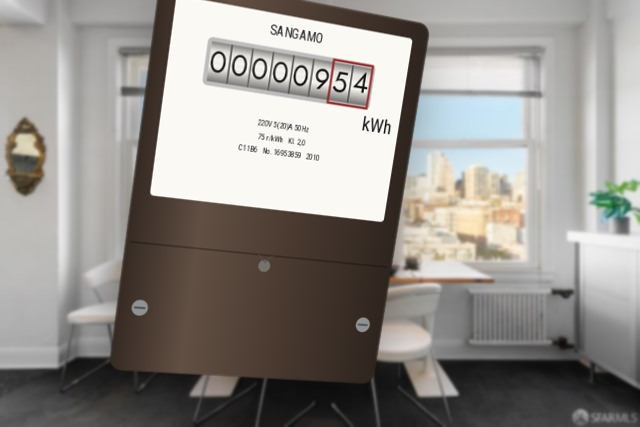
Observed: 9.54kWh
